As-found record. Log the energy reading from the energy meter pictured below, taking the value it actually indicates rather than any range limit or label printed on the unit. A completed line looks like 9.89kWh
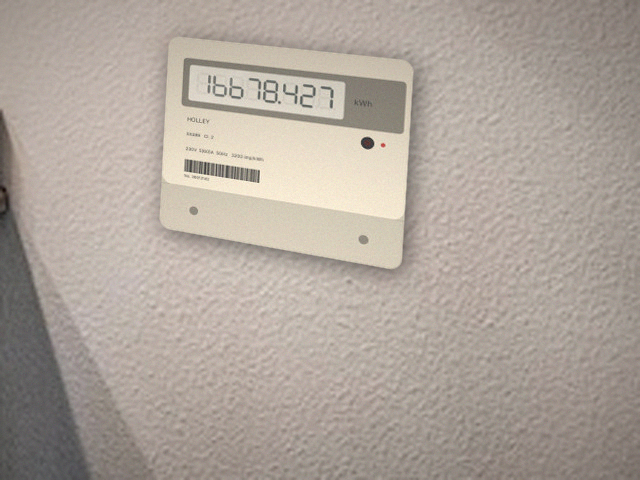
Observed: 16678.427kWh
